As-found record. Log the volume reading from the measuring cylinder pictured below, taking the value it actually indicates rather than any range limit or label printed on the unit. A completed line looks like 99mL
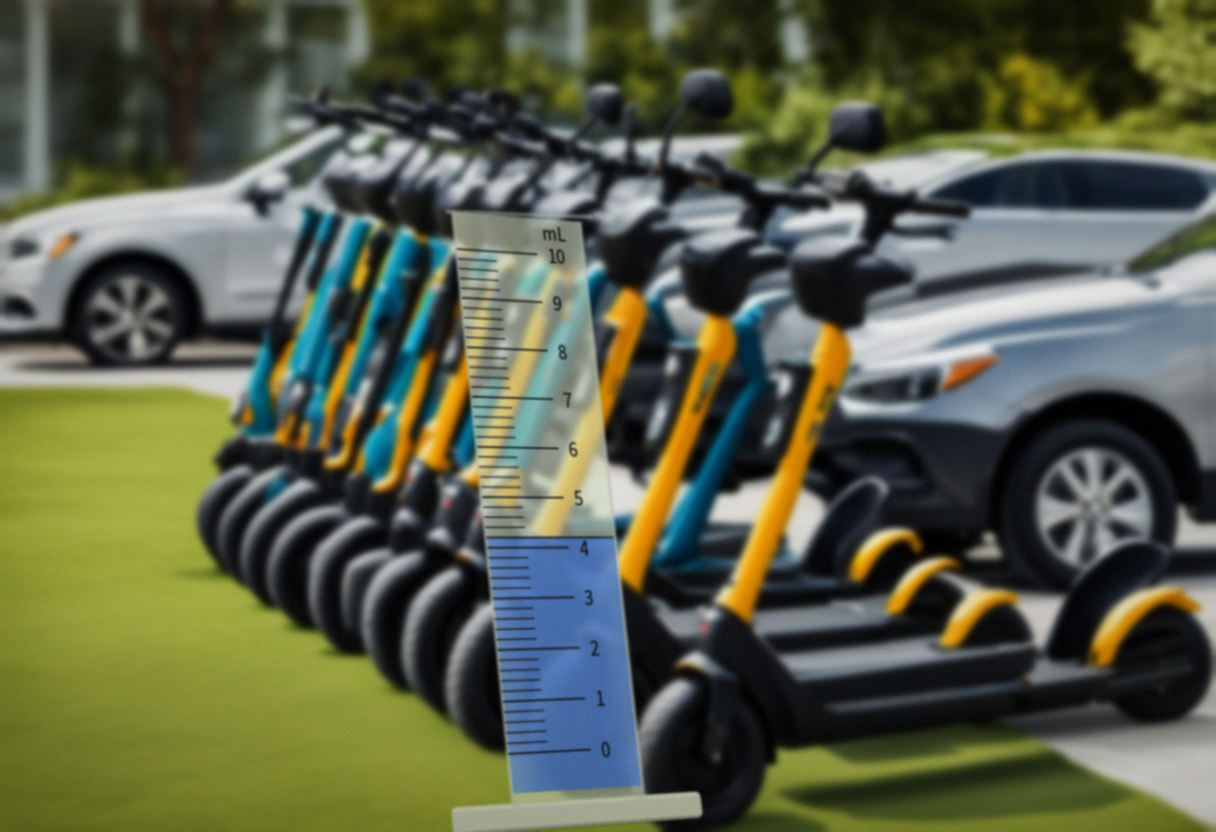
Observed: 4.2mL
